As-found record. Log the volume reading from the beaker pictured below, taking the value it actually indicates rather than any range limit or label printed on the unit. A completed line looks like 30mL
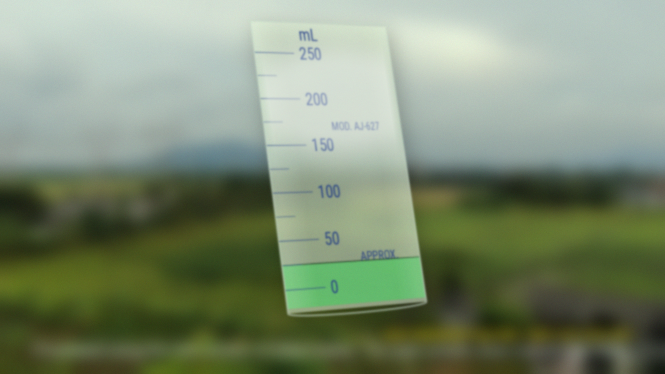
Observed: 25mL
